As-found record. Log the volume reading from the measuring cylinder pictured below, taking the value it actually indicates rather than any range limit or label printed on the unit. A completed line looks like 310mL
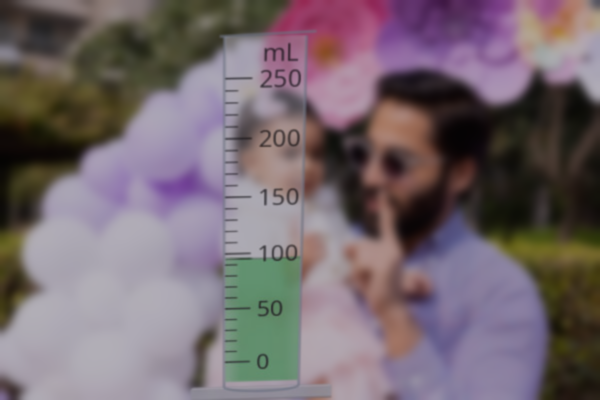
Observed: 95mL
